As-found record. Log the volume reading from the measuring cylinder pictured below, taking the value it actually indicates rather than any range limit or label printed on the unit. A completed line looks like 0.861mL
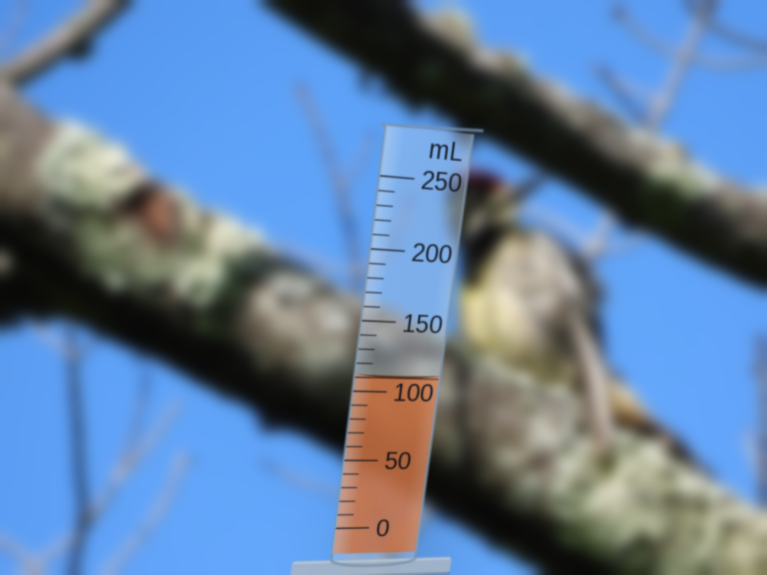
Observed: 110mL
